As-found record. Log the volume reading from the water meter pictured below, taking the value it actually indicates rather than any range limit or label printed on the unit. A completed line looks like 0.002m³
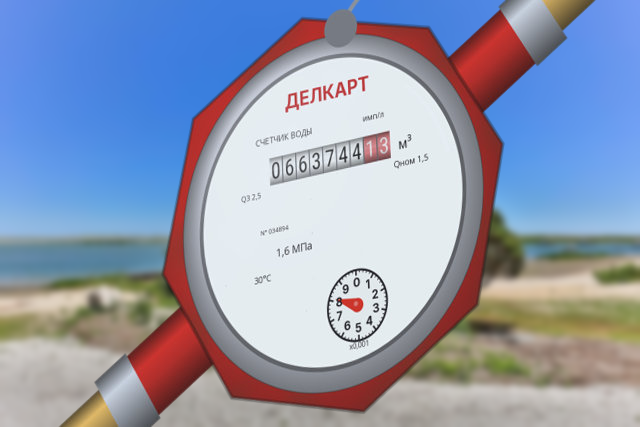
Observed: 663744.138m³
